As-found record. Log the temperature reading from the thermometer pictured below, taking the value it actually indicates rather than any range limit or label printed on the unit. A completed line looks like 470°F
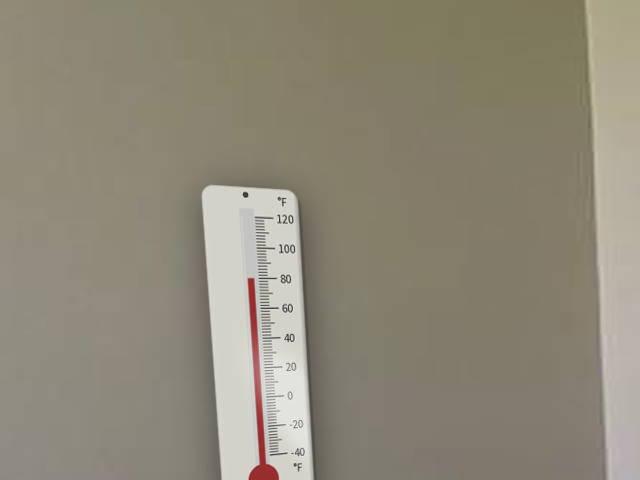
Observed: 80°F
